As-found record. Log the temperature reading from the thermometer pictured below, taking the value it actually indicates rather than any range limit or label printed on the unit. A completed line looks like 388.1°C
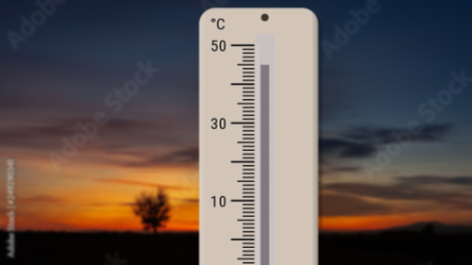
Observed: 45°C
